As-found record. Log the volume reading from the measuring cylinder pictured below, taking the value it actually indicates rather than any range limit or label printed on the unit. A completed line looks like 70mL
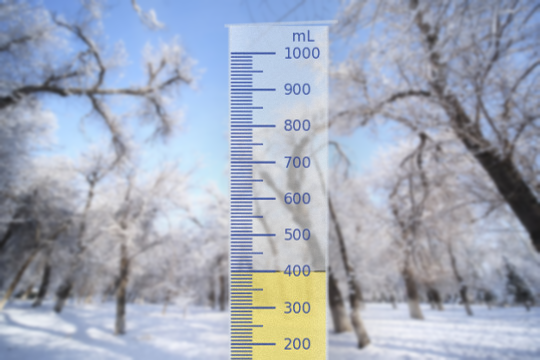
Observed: 400mL
